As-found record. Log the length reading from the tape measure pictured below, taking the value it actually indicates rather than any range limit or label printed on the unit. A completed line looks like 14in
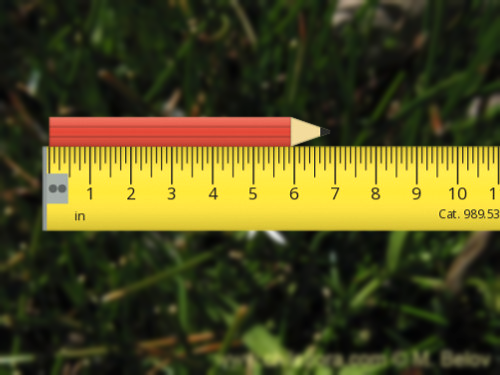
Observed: 6.875in
